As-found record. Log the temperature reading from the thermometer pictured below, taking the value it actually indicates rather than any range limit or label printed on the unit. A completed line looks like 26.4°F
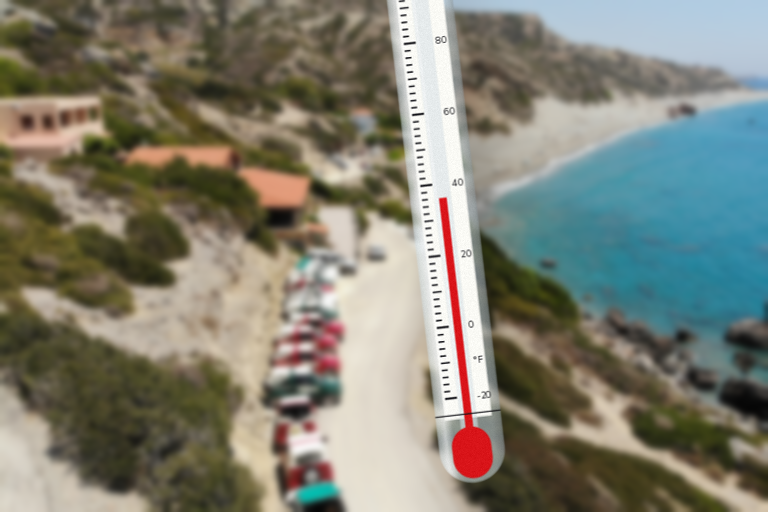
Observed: 36°F
